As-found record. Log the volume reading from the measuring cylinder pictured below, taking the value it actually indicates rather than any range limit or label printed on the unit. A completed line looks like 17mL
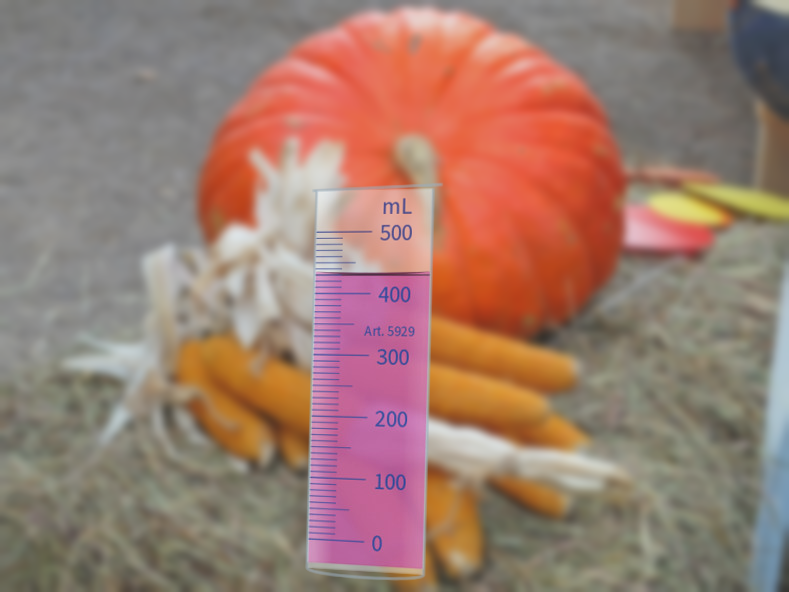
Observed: 430mL
